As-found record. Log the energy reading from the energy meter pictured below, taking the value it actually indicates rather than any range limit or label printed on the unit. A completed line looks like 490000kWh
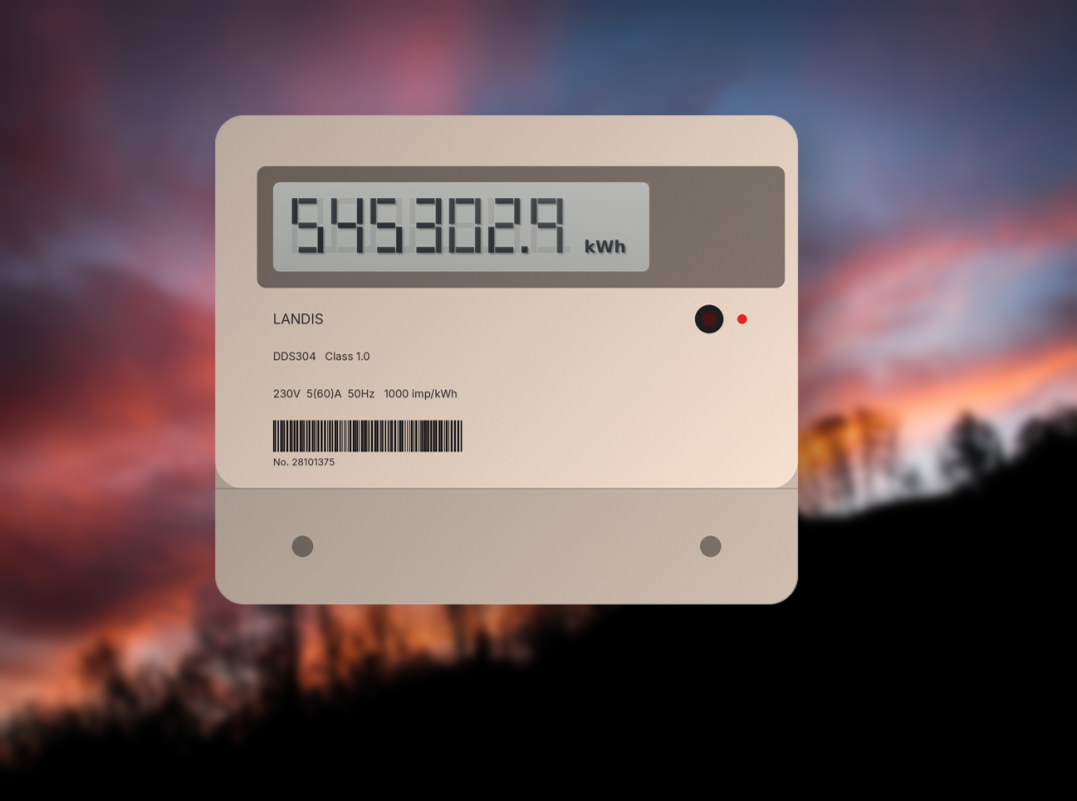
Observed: 545302.9kWh
